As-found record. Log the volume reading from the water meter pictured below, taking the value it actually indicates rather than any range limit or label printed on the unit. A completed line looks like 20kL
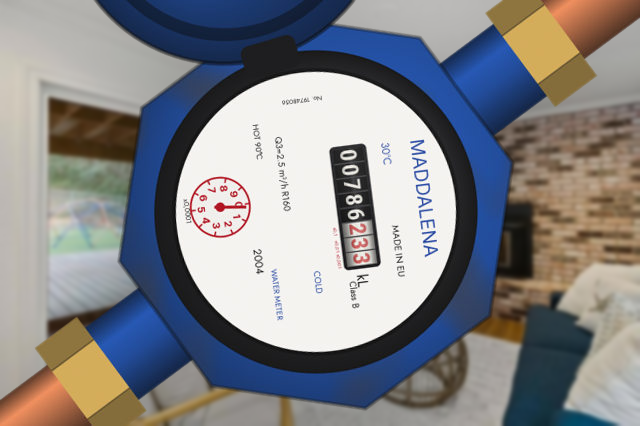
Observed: 786.2330kL
